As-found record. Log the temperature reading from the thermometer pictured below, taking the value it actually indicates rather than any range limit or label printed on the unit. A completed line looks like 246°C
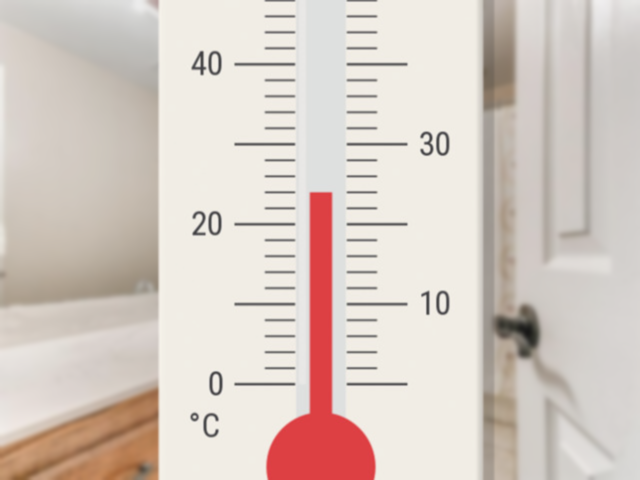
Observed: 24°C
